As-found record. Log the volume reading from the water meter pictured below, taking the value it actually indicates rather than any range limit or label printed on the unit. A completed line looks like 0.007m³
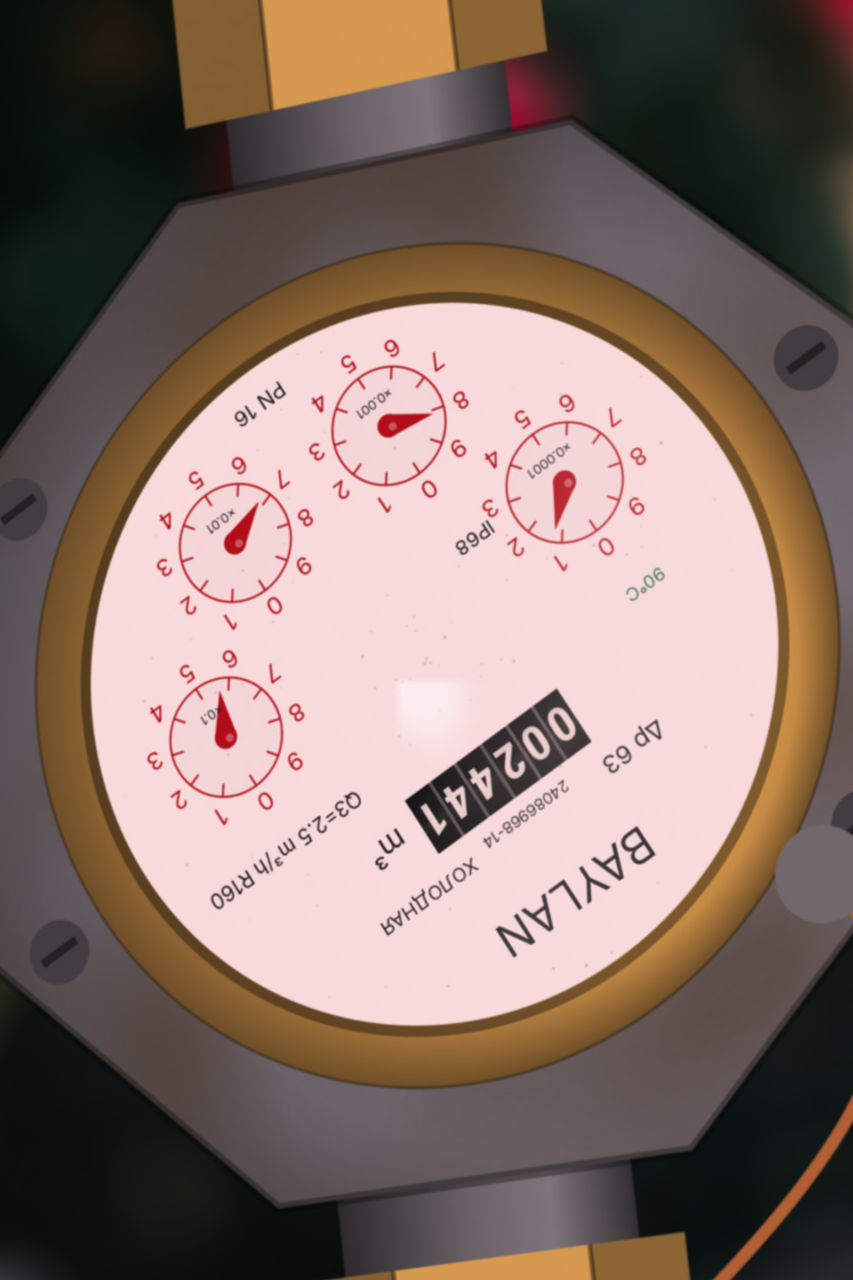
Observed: 2441.5681m³
